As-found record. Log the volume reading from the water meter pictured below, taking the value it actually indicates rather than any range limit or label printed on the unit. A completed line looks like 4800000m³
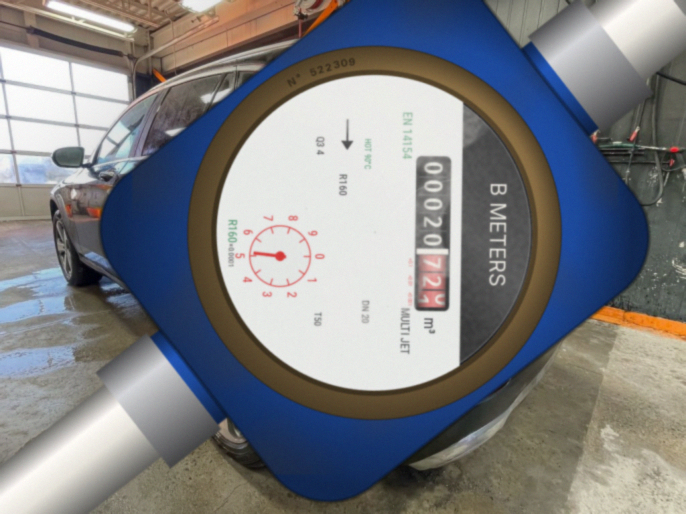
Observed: 20.7205m³
